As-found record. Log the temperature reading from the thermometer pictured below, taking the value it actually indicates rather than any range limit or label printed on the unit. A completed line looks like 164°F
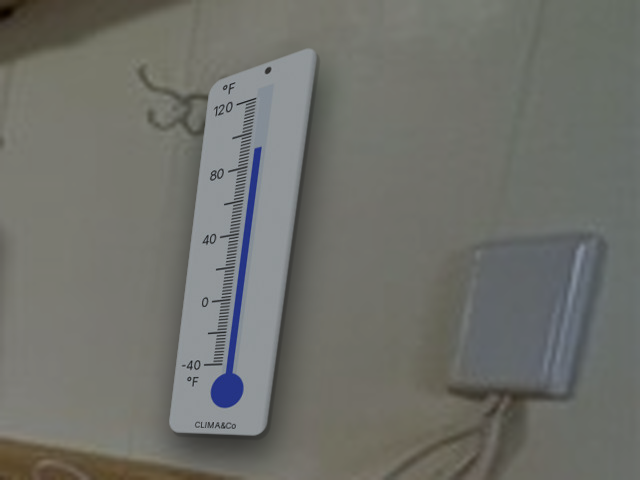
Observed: 90°F
